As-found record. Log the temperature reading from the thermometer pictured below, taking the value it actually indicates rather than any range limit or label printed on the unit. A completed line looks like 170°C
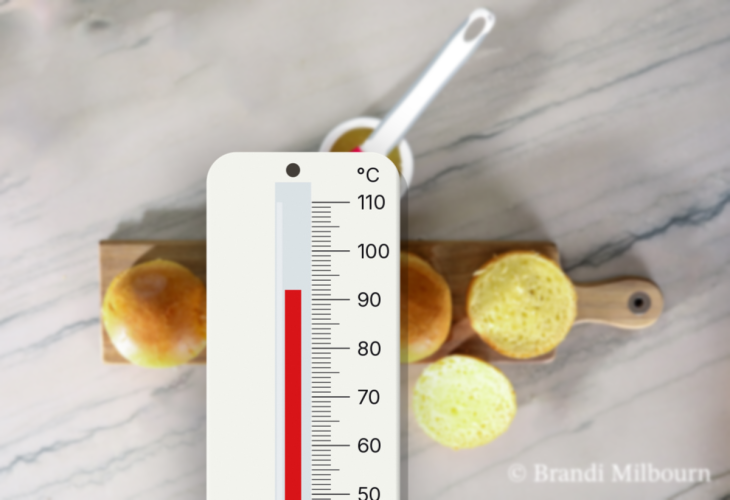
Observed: 92°C
